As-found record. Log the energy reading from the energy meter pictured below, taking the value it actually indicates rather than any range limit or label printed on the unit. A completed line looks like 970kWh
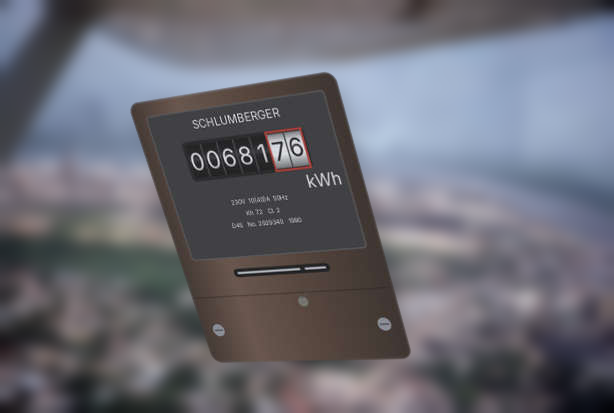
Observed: 681.76kWh
